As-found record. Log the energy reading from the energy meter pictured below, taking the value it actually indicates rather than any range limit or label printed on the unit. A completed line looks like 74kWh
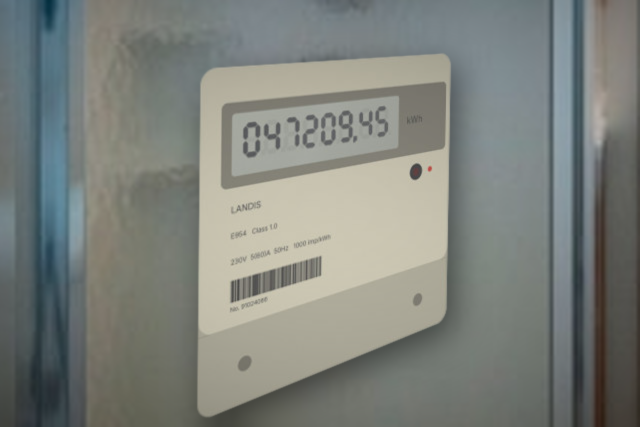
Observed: 47209.45kWh
